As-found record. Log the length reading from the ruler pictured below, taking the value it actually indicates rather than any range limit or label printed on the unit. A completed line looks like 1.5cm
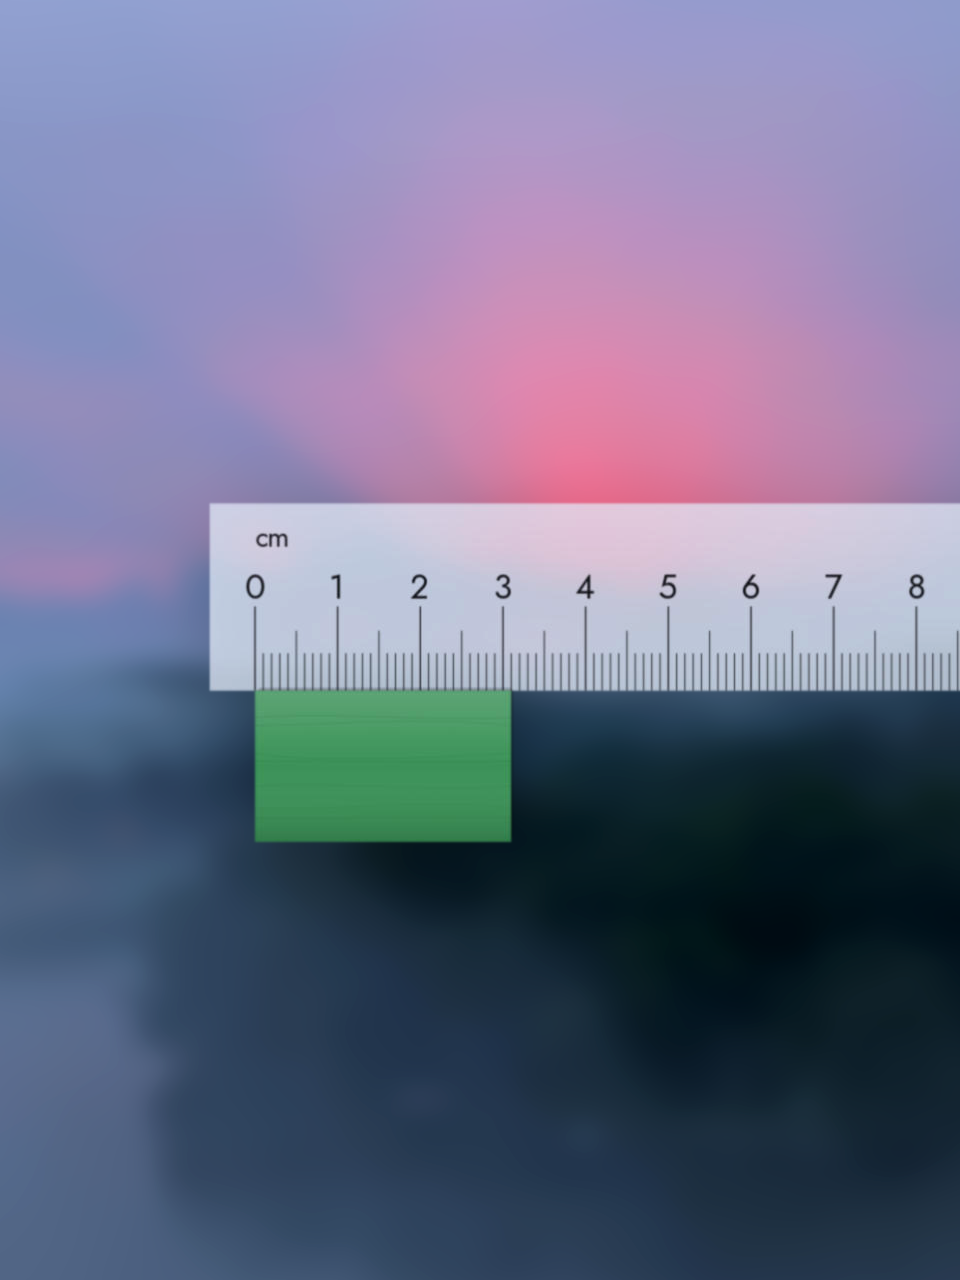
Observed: 3.1cm
